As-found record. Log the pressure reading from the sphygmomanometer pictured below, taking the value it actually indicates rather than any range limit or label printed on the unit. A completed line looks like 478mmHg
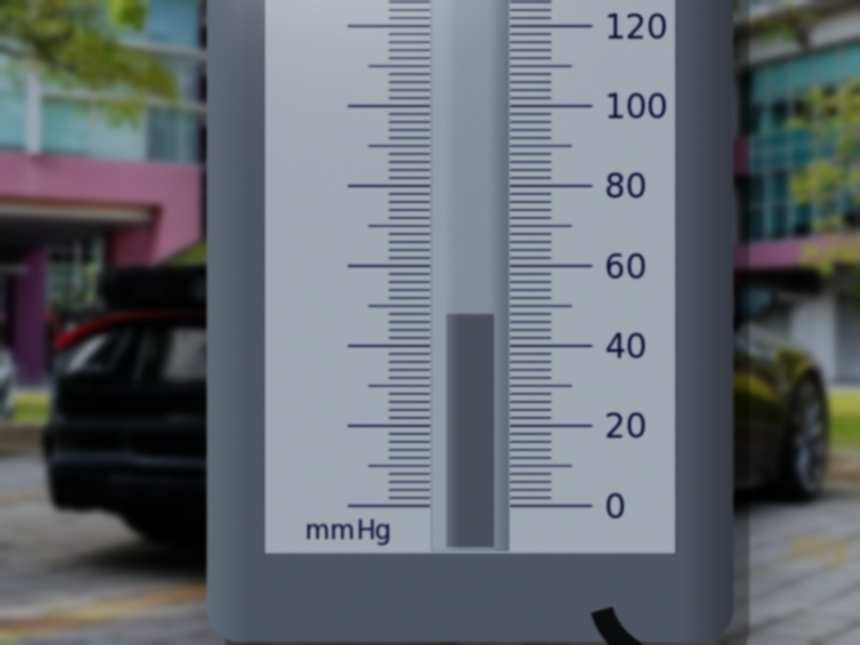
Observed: 48mmHg
